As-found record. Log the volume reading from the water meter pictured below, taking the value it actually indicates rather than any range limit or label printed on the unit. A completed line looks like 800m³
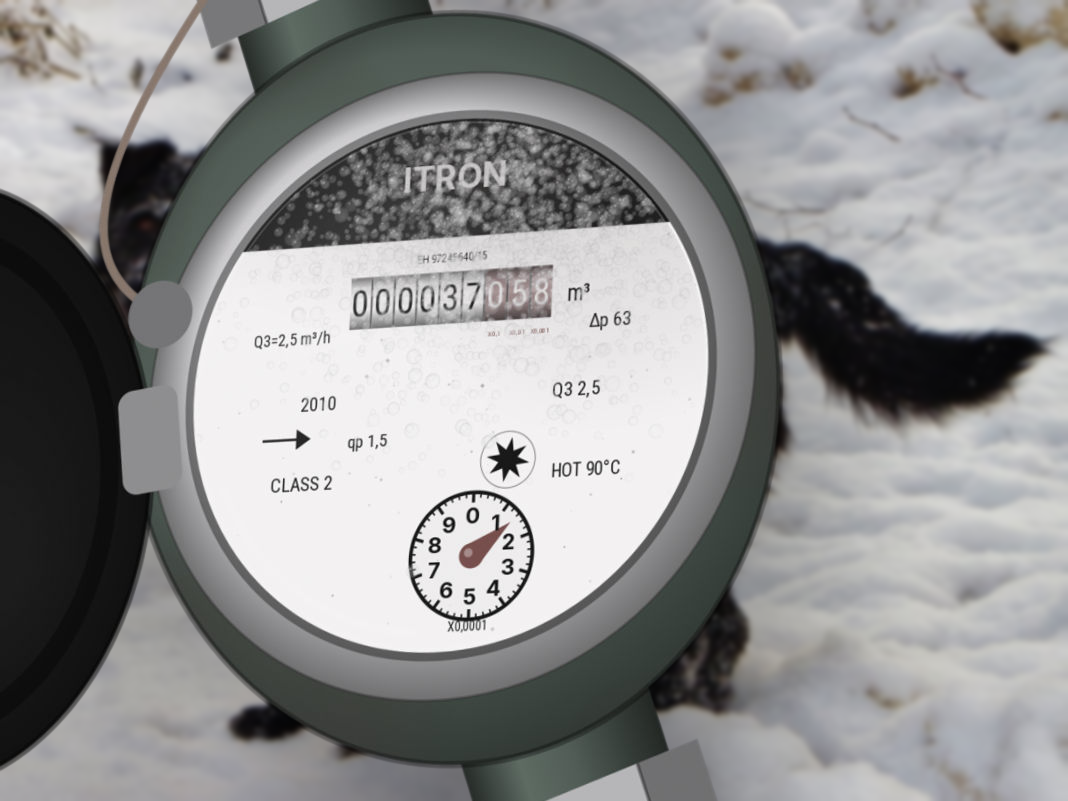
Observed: 37.0581m³
